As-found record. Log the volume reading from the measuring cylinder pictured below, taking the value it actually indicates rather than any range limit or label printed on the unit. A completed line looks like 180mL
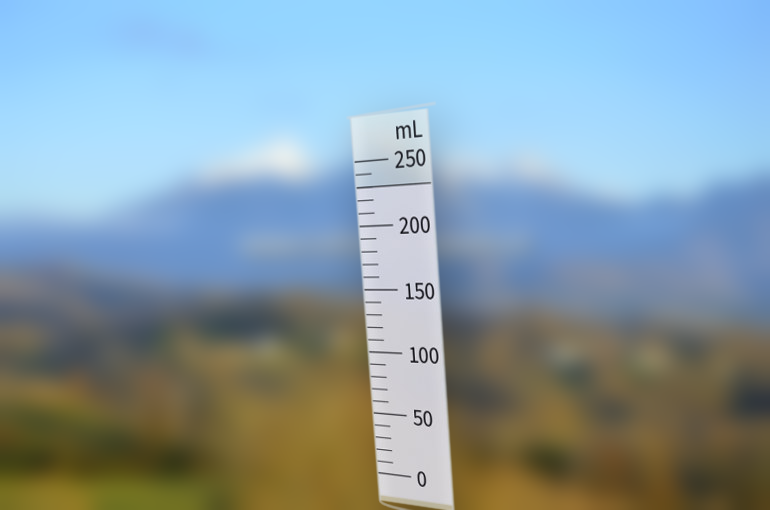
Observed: 230mL
